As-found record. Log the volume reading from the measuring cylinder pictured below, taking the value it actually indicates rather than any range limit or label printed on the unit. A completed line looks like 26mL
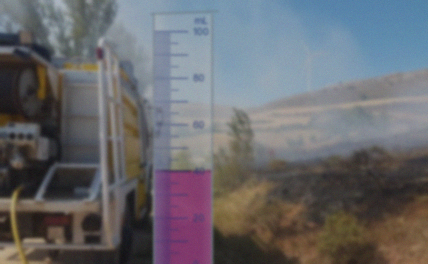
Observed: 40mL
